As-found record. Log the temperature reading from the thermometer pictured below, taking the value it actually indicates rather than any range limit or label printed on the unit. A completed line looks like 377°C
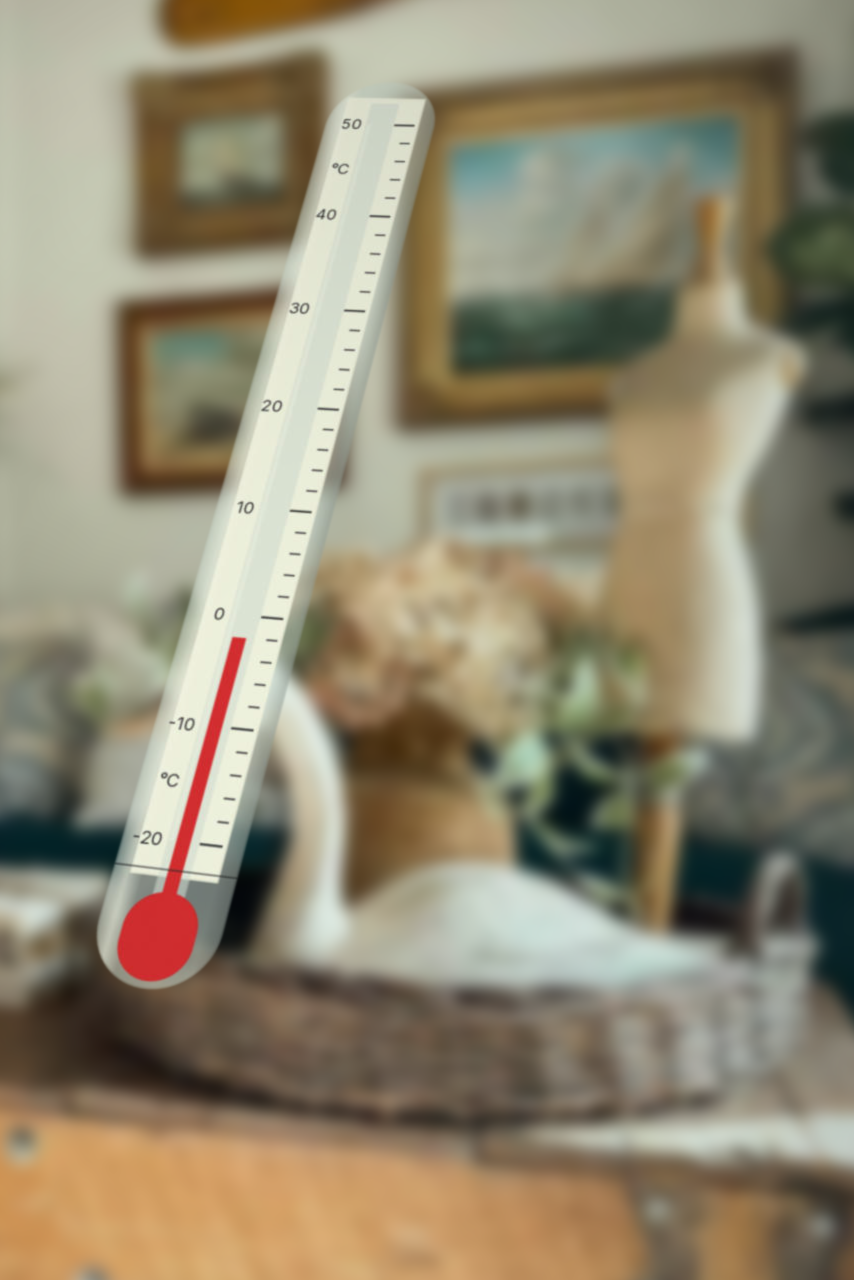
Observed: -2°C
